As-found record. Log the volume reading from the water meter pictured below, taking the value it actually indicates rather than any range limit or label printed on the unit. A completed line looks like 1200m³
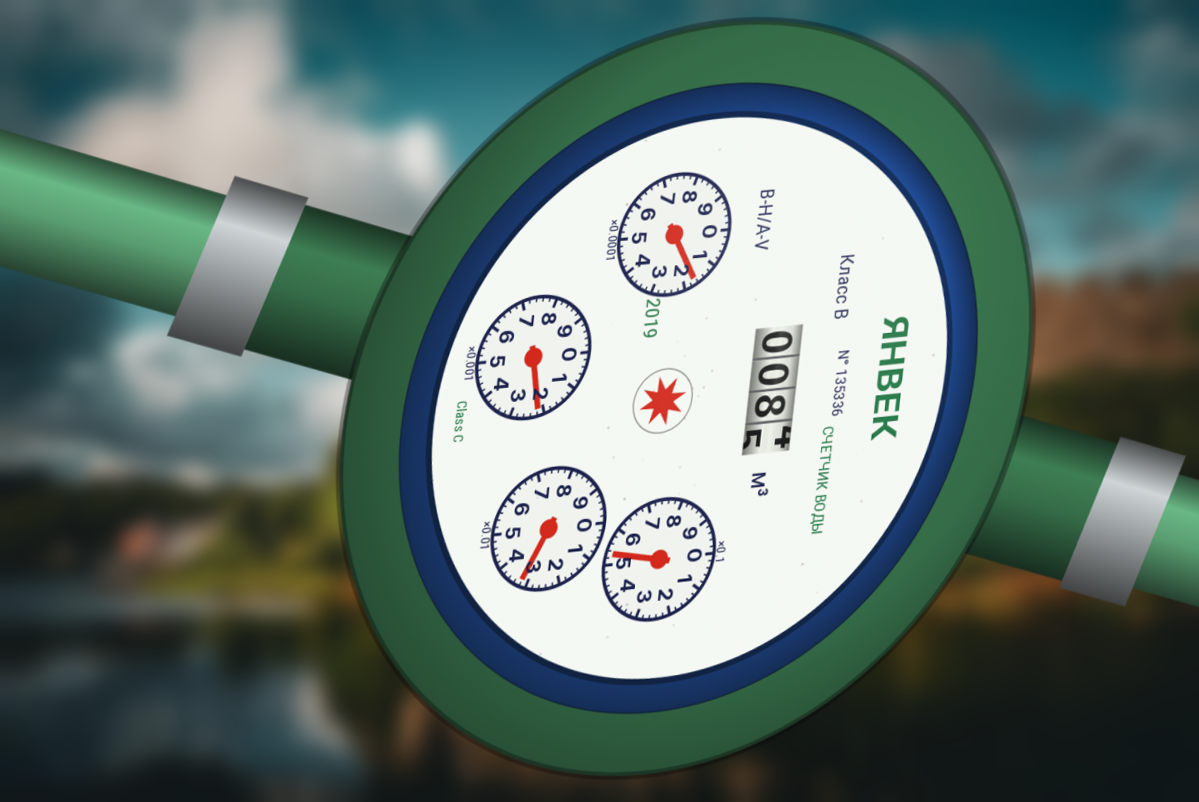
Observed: 84.5321m³
